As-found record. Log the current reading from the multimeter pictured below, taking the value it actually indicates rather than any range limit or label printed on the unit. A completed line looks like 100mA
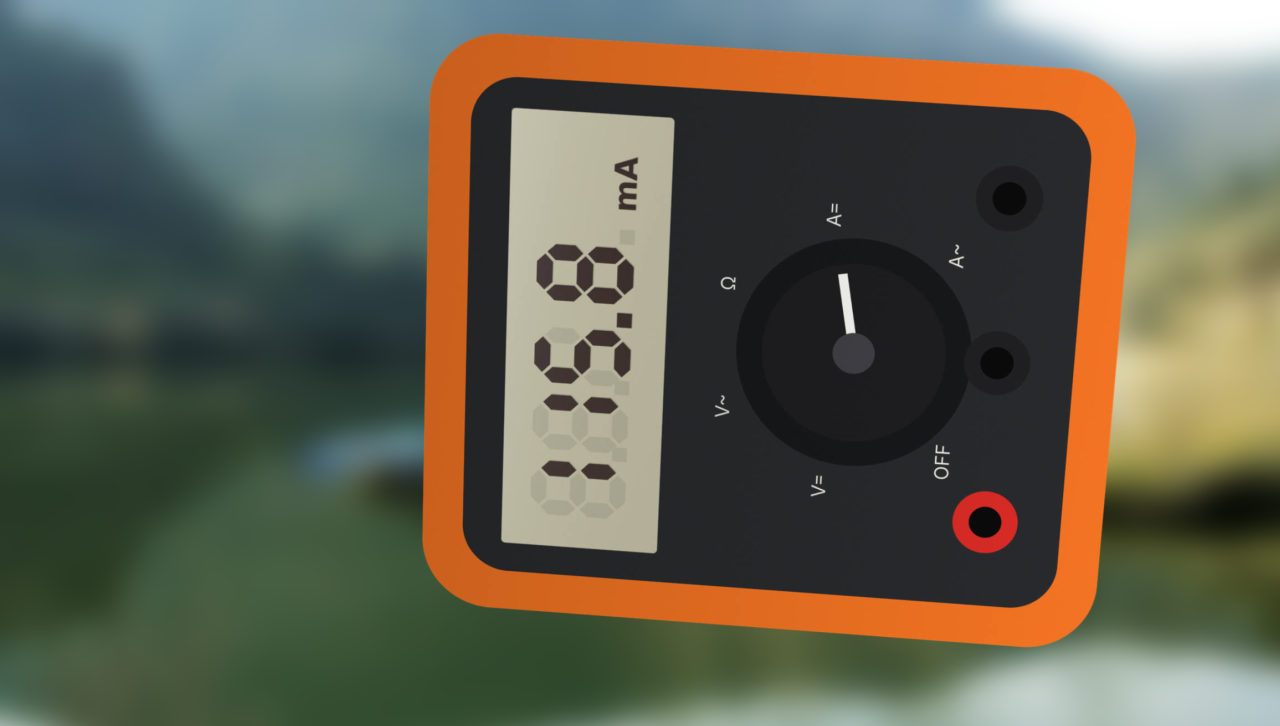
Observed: 115.8mA
